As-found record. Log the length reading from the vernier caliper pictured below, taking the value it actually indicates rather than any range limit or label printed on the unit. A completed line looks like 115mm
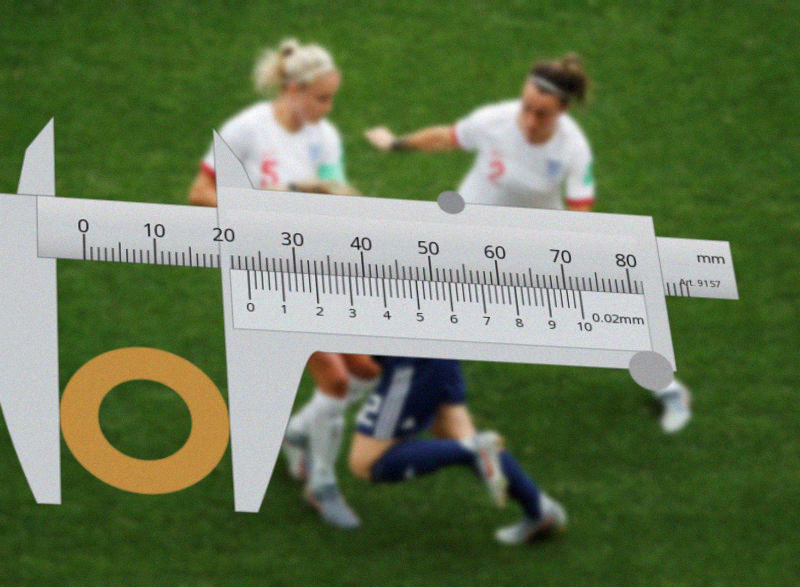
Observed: 23.2mm
